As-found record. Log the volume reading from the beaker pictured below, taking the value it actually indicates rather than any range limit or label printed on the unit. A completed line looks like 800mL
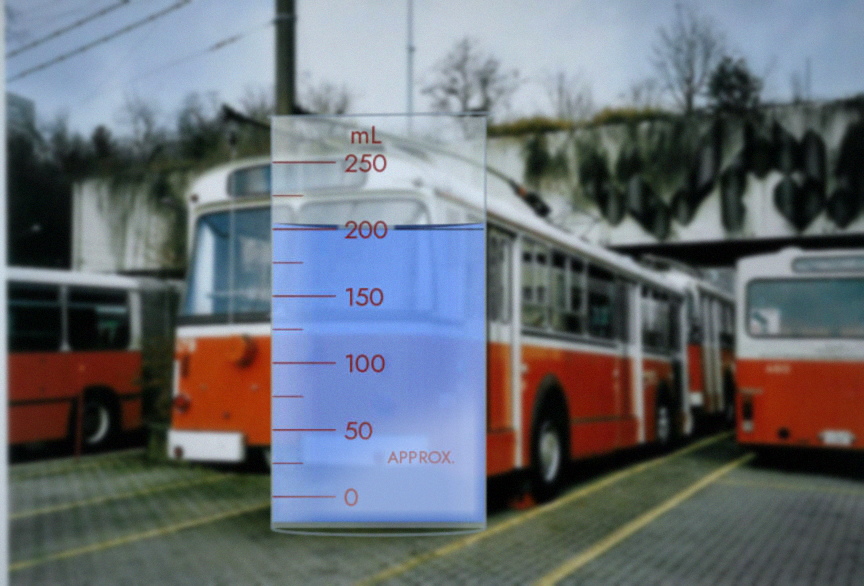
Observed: 200mL
